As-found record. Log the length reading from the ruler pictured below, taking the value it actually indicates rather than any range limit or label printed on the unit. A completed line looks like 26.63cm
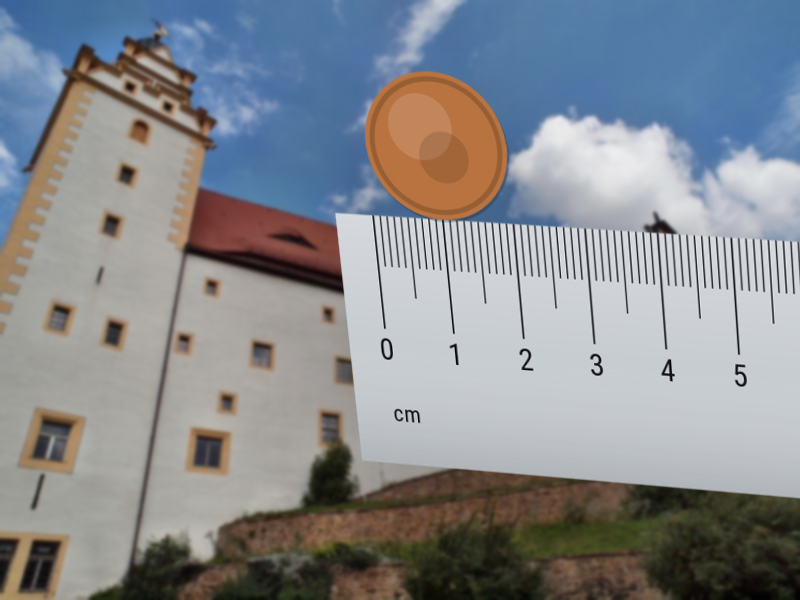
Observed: 2cm
